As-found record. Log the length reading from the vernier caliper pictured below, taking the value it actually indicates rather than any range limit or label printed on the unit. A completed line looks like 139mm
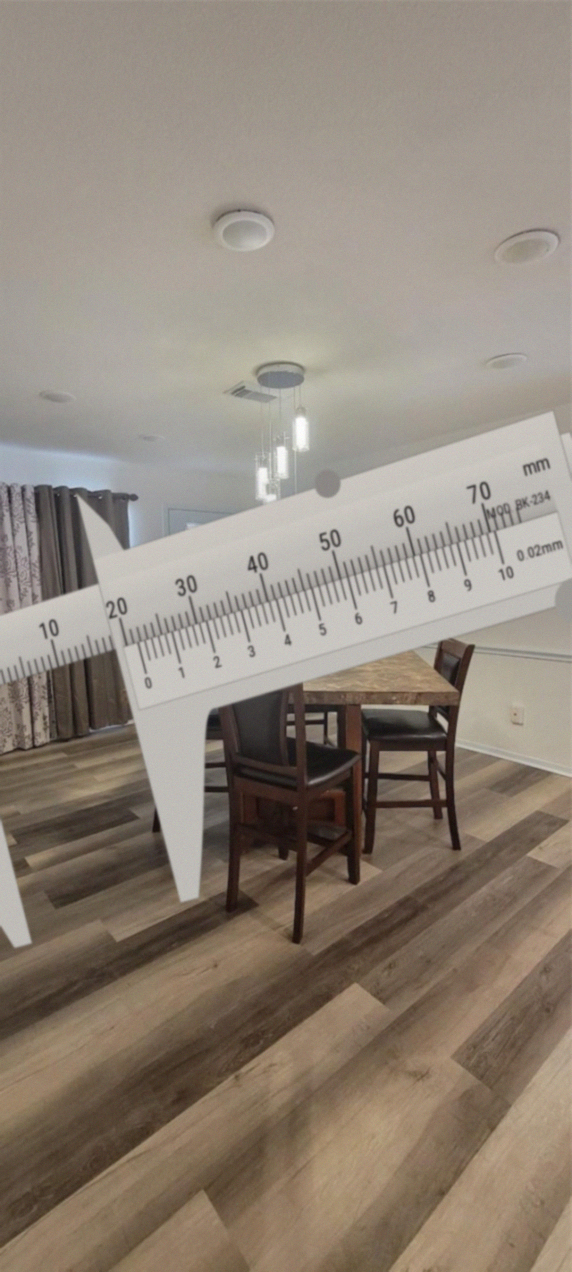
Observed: 21.6mm
